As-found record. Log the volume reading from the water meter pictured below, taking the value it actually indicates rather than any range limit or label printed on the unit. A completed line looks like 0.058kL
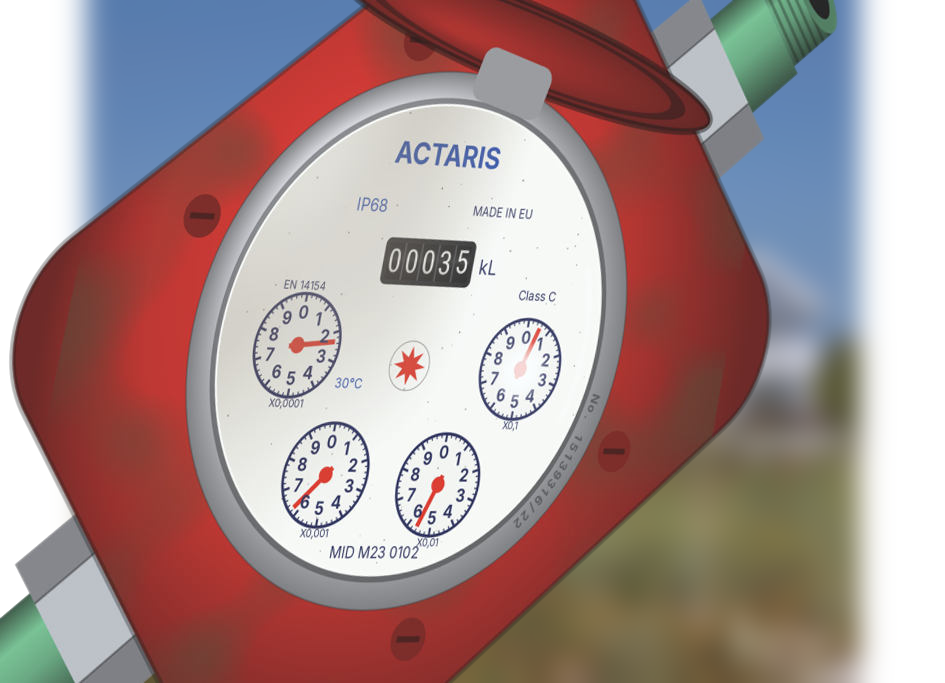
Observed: 35.0562kL
